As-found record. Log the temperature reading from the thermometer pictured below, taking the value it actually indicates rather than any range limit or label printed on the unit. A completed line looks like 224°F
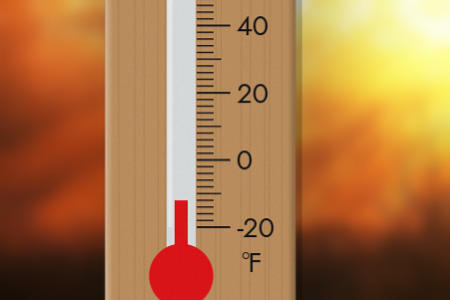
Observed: -12°F
